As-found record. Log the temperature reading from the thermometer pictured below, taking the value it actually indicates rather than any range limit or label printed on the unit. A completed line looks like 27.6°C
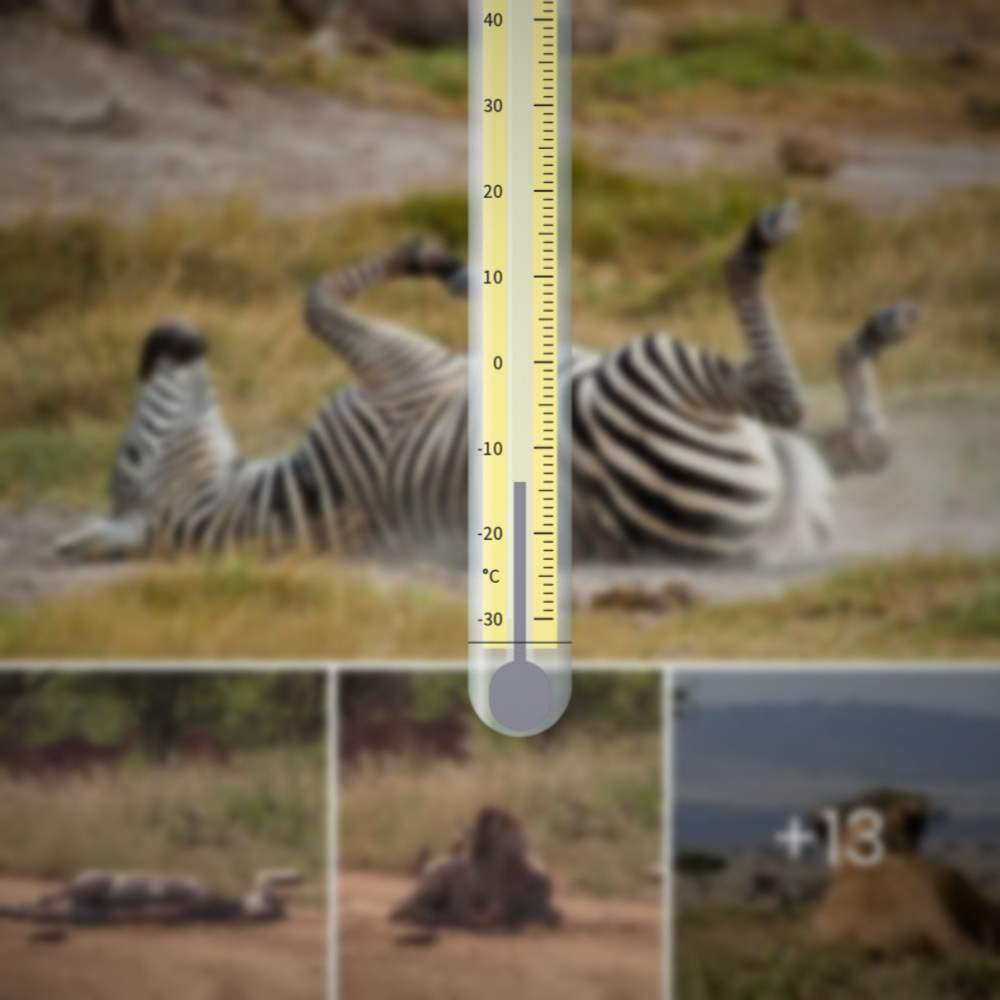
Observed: -14°C
